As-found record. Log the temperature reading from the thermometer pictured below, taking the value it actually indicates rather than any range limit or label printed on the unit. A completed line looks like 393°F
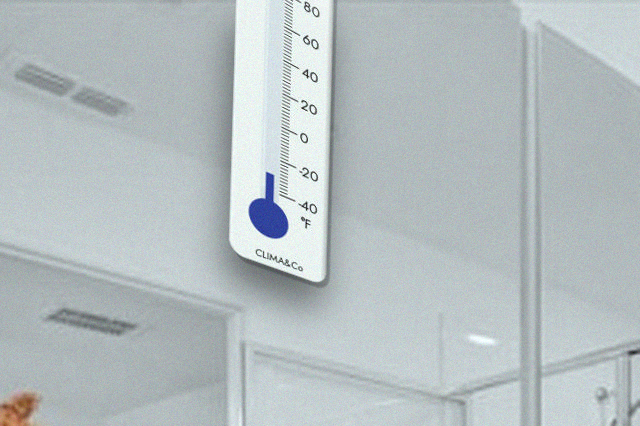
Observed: -30°F
